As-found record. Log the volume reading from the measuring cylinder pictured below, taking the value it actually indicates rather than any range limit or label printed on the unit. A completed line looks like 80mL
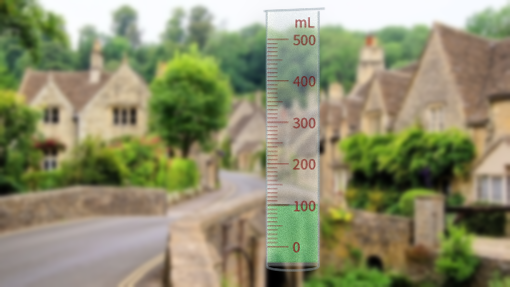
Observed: 100mL
